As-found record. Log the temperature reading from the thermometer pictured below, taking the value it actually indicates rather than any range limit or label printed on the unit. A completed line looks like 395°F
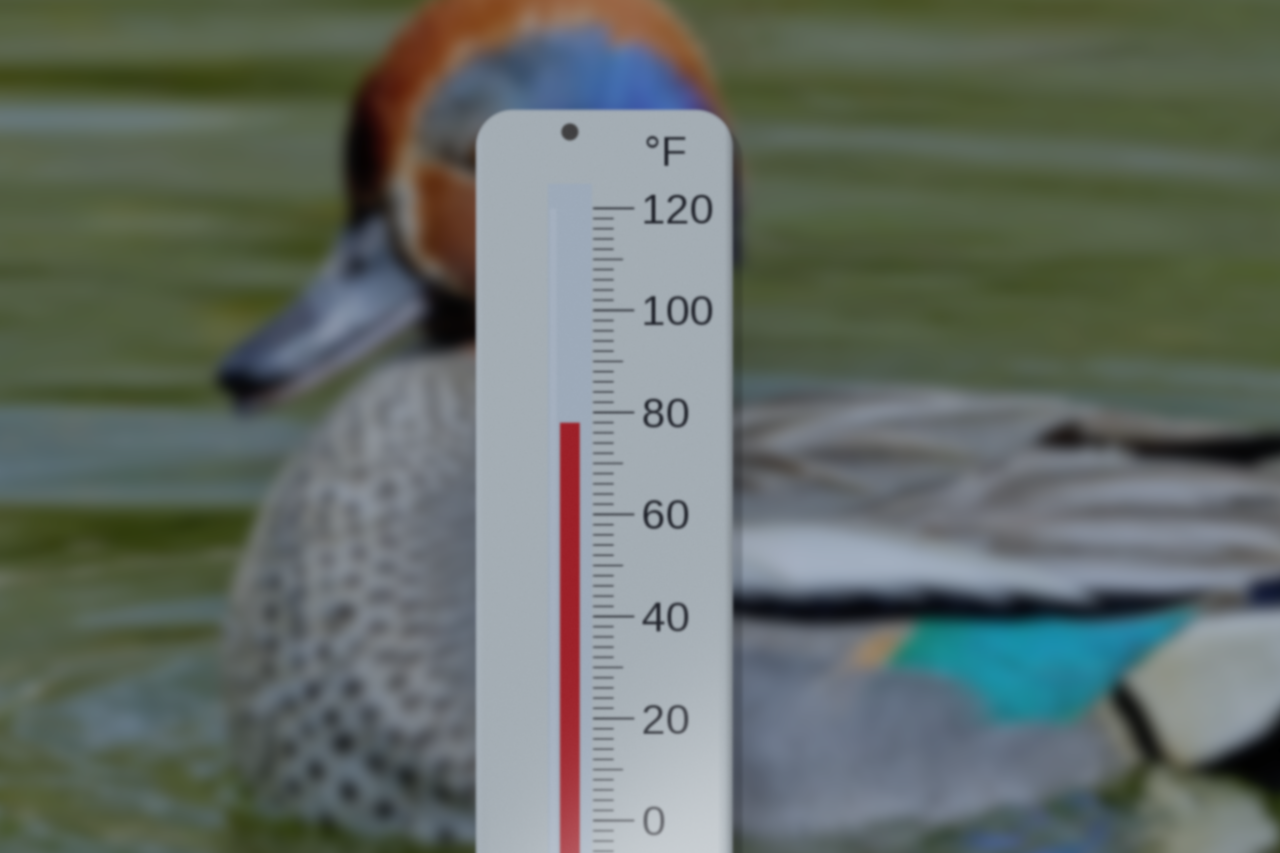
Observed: 78°F
